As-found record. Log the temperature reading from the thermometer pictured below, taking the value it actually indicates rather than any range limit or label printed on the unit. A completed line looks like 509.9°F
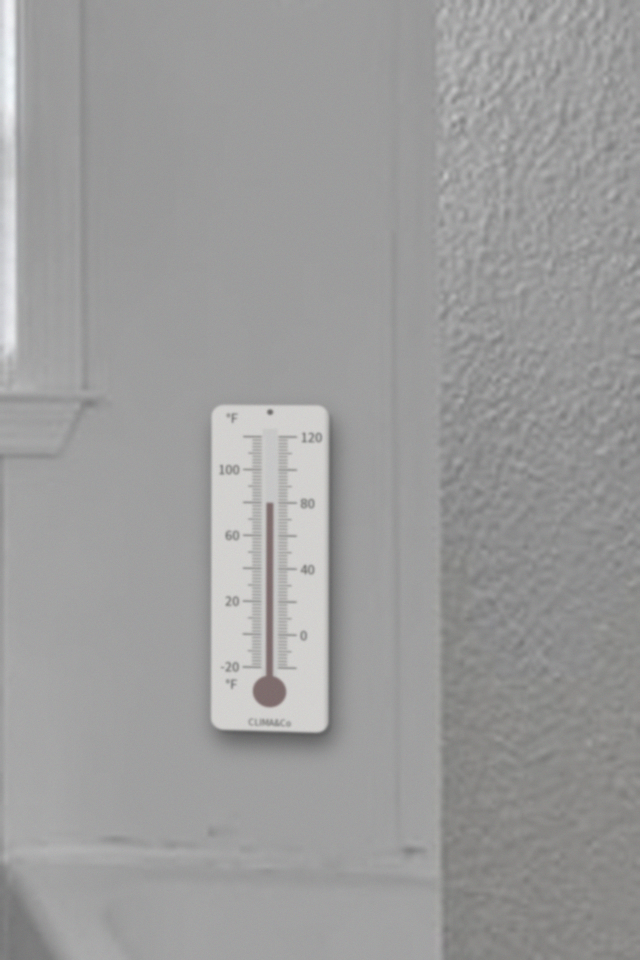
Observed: 80°F
